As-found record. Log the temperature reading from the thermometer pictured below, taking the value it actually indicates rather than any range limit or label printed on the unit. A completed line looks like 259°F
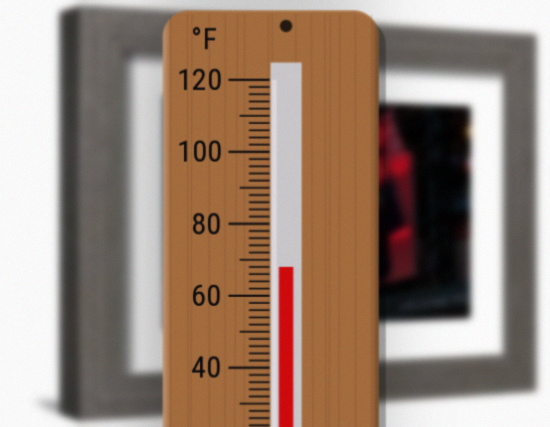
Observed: 68°F
